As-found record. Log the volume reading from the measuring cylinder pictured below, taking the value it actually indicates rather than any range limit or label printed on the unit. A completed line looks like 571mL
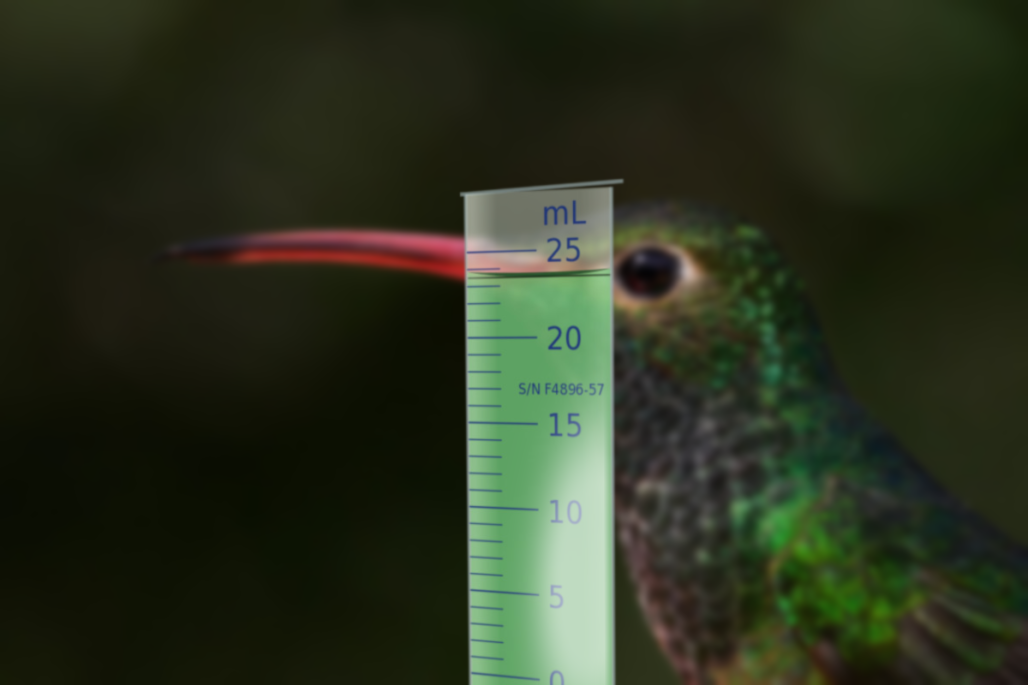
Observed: 23.5mL
